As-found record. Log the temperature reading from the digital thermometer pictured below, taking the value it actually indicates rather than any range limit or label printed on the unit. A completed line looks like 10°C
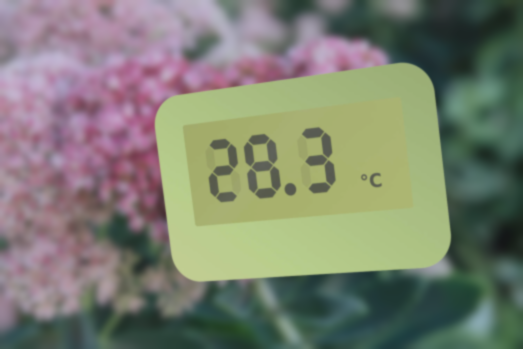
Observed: 28.3°C
